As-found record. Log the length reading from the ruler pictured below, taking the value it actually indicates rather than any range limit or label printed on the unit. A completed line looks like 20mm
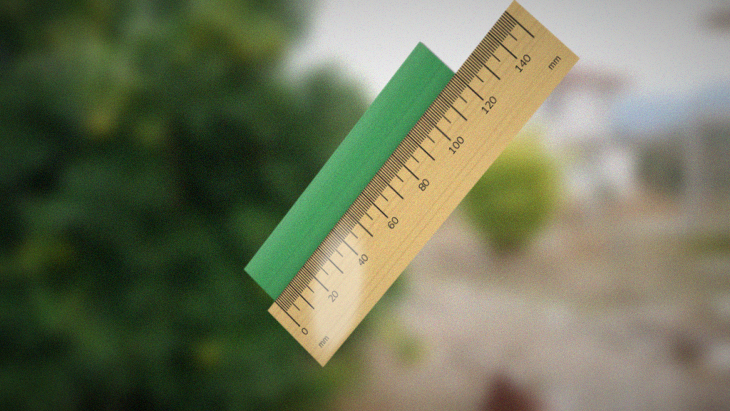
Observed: 120mm
